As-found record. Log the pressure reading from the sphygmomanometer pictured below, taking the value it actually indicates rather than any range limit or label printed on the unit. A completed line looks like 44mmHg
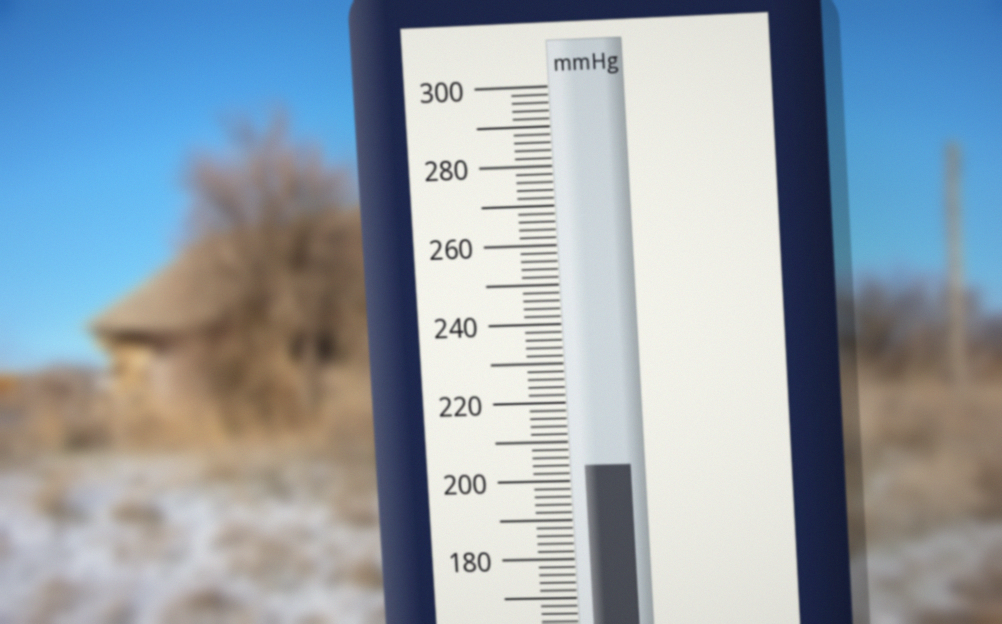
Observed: 204mmHg
